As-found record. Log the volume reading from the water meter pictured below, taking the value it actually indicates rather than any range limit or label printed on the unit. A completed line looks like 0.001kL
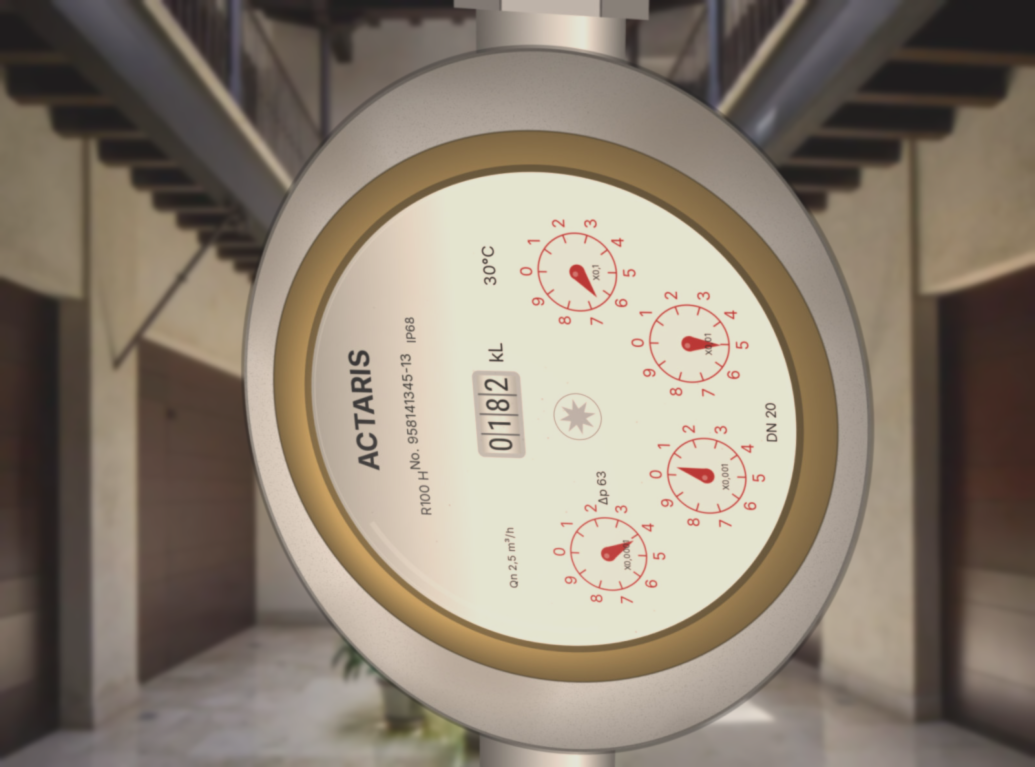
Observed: 182.6504kL
